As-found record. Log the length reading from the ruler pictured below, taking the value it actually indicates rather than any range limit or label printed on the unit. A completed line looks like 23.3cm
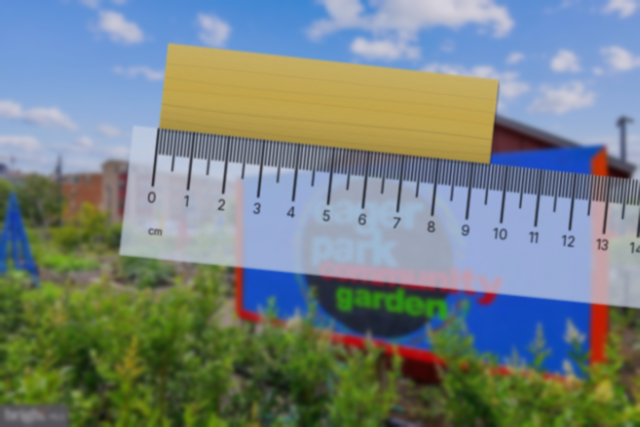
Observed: 9.5cm
